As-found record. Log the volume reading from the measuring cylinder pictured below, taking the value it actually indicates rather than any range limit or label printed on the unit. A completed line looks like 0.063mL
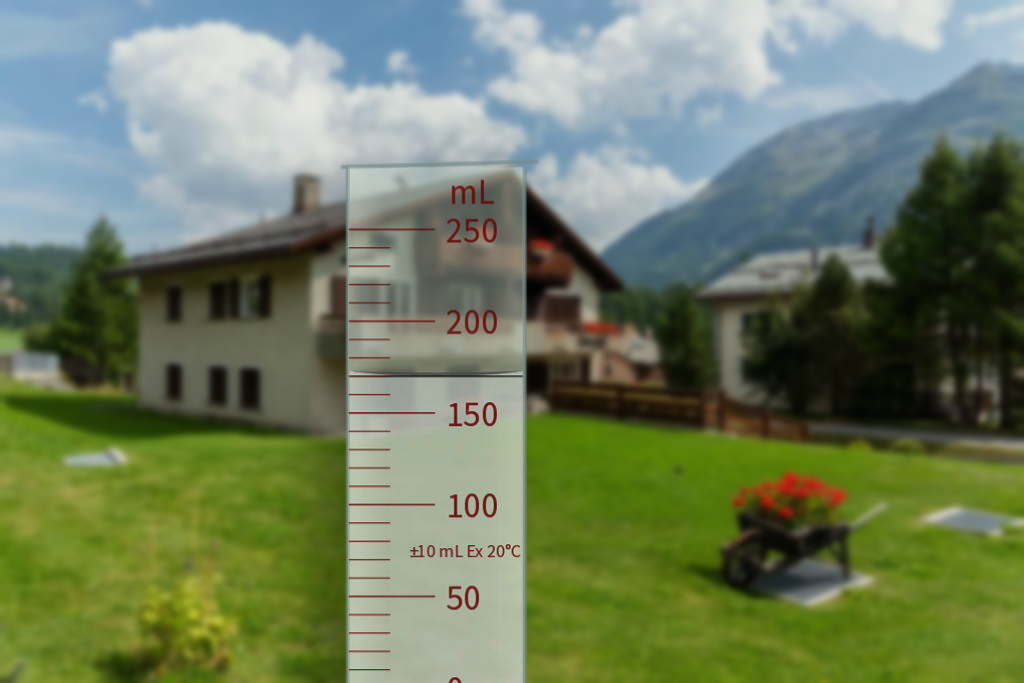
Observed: 170mL
